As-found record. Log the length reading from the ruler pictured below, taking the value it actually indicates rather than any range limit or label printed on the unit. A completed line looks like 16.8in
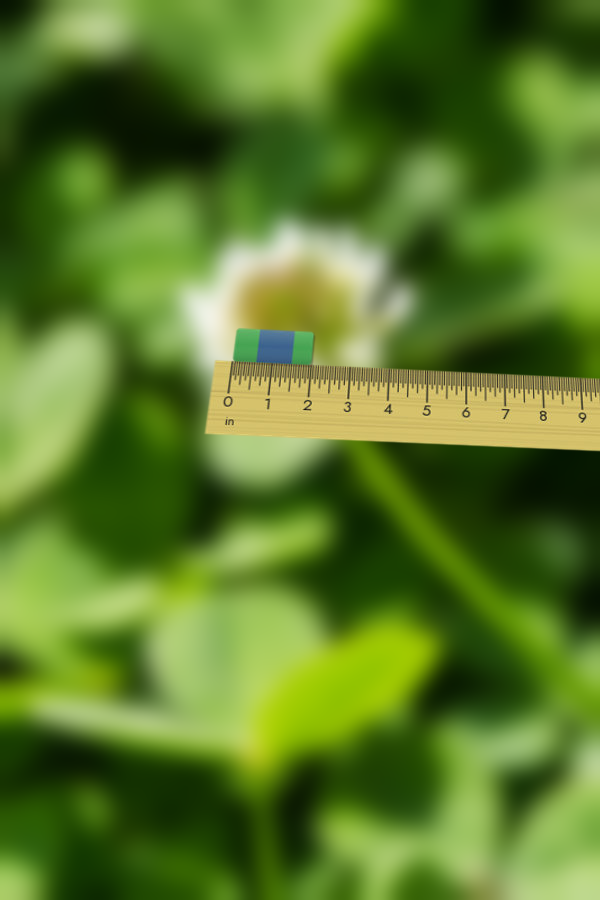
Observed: 2in
